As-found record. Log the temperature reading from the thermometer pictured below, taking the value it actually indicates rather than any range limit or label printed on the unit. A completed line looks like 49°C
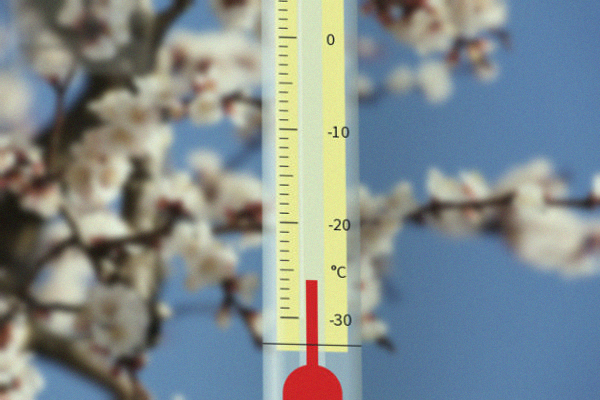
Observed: -26°C
